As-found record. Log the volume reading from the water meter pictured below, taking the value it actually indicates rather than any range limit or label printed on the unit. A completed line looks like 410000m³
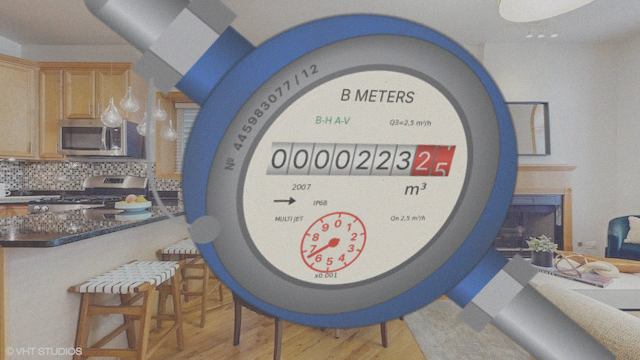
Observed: 223.246m³
